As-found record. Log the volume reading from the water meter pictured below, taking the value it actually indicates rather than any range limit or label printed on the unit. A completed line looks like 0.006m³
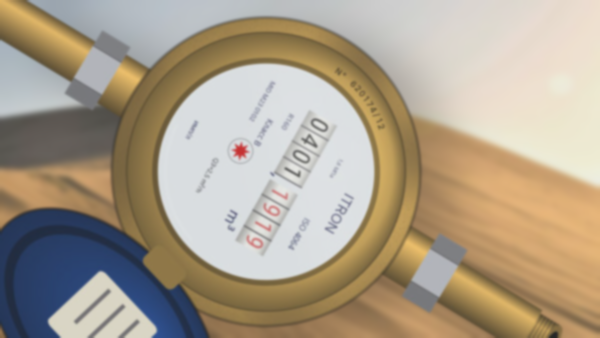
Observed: 401.1919m³
